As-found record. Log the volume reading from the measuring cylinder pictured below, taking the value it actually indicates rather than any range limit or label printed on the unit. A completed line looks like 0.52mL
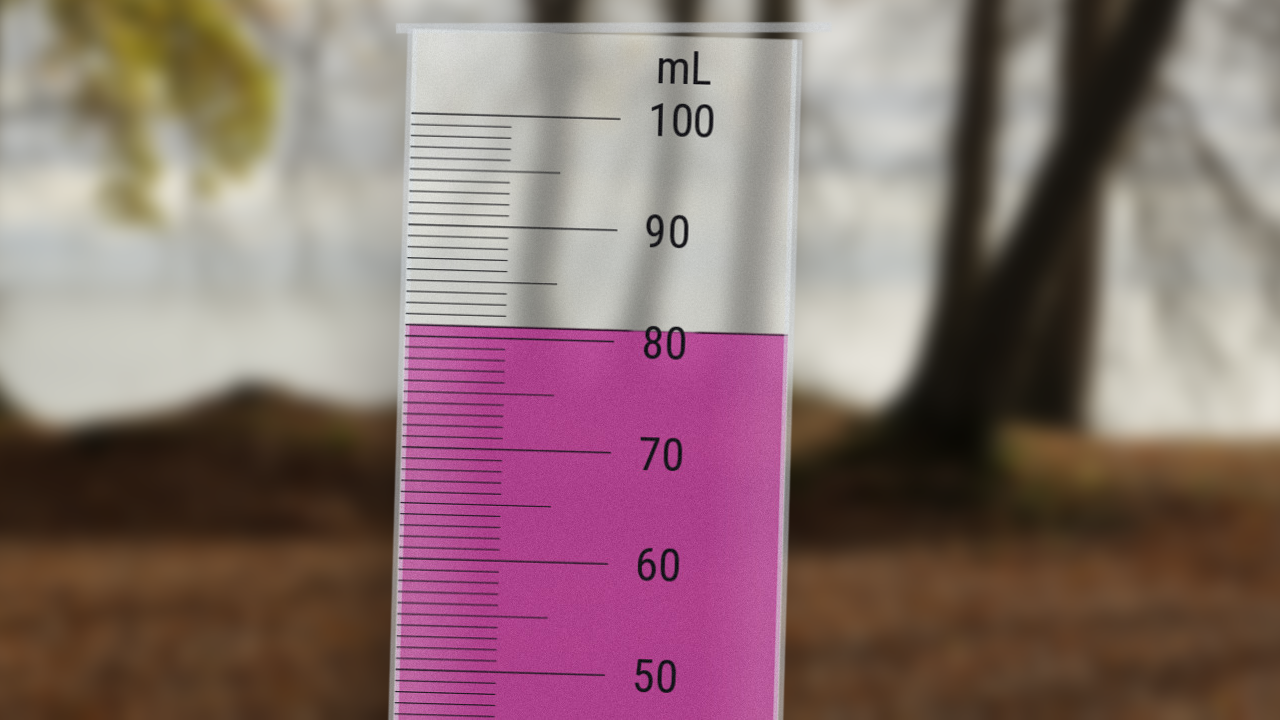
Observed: 81mL
